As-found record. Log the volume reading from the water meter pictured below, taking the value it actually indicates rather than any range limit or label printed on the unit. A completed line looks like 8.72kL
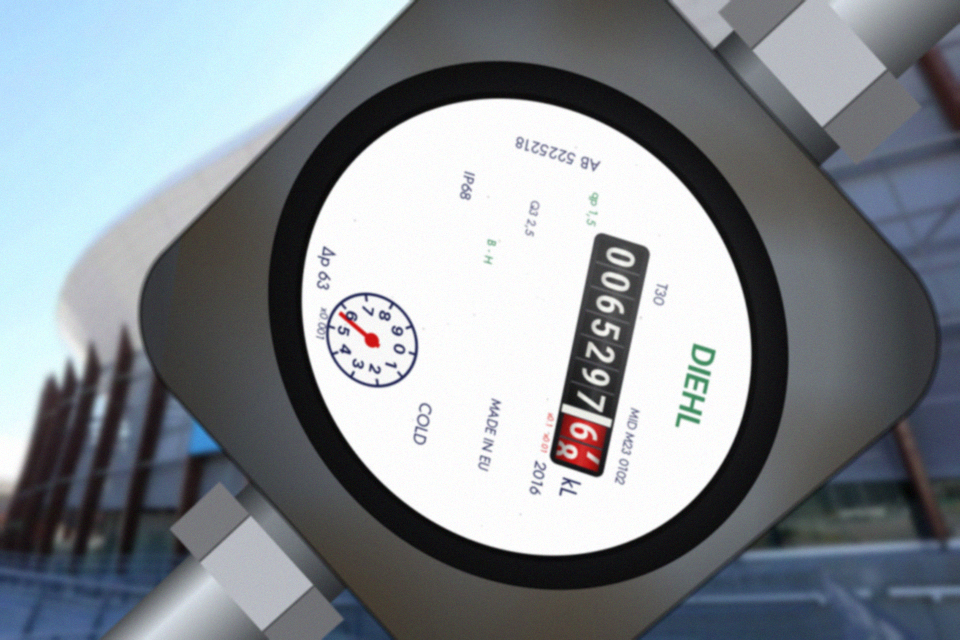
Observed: 65297.675kL
